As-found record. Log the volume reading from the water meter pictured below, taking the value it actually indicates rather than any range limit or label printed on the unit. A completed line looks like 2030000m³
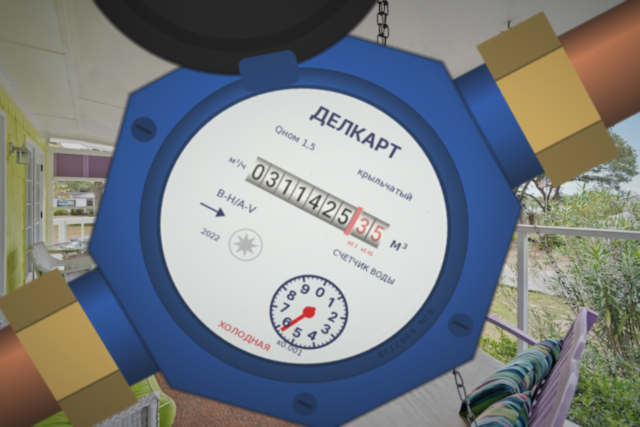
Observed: 311425.355m³
